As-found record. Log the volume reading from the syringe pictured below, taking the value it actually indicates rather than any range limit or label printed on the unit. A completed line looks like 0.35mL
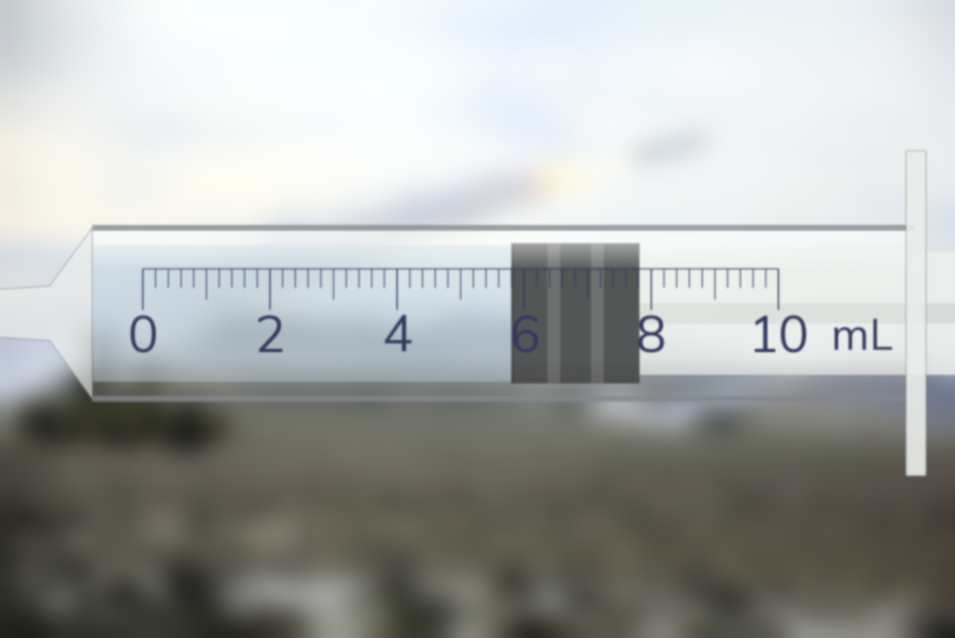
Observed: 5.8mL
